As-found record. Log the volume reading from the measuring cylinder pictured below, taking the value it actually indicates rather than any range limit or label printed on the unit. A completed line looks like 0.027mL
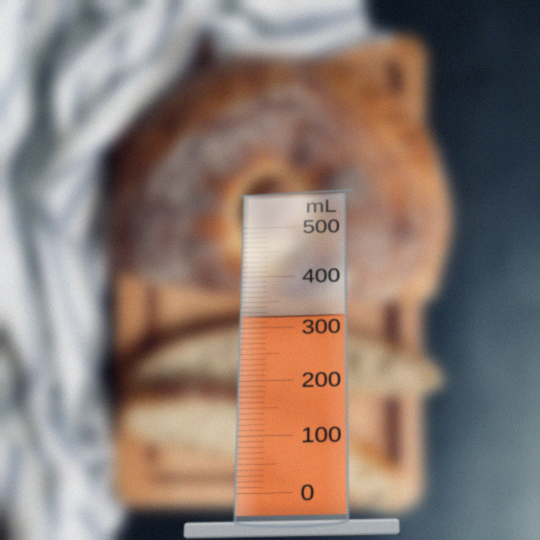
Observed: 320mL
